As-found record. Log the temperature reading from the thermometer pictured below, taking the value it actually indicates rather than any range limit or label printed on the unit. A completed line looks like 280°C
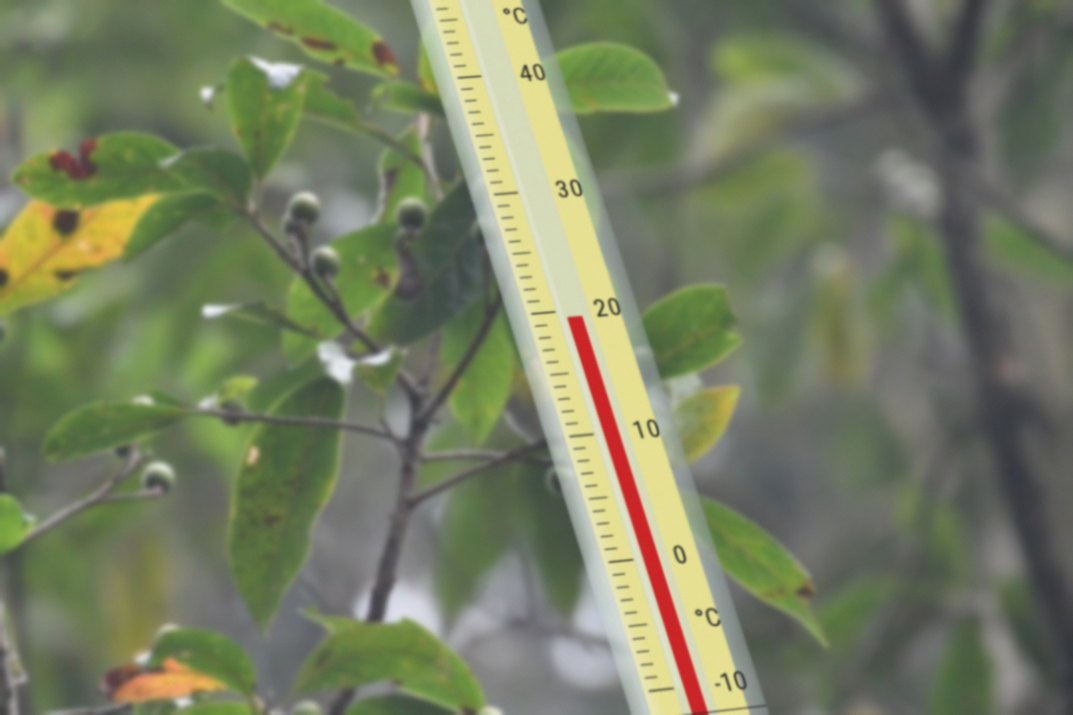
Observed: 19.5°C
